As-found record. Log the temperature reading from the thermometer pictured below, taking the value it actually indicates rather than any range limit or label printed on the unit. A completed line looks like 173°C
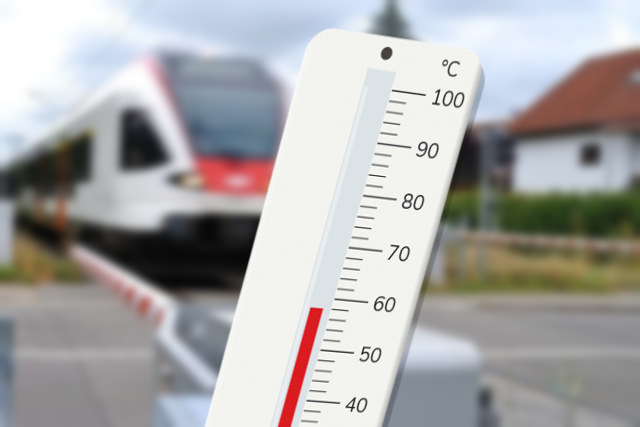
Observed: 58°C
